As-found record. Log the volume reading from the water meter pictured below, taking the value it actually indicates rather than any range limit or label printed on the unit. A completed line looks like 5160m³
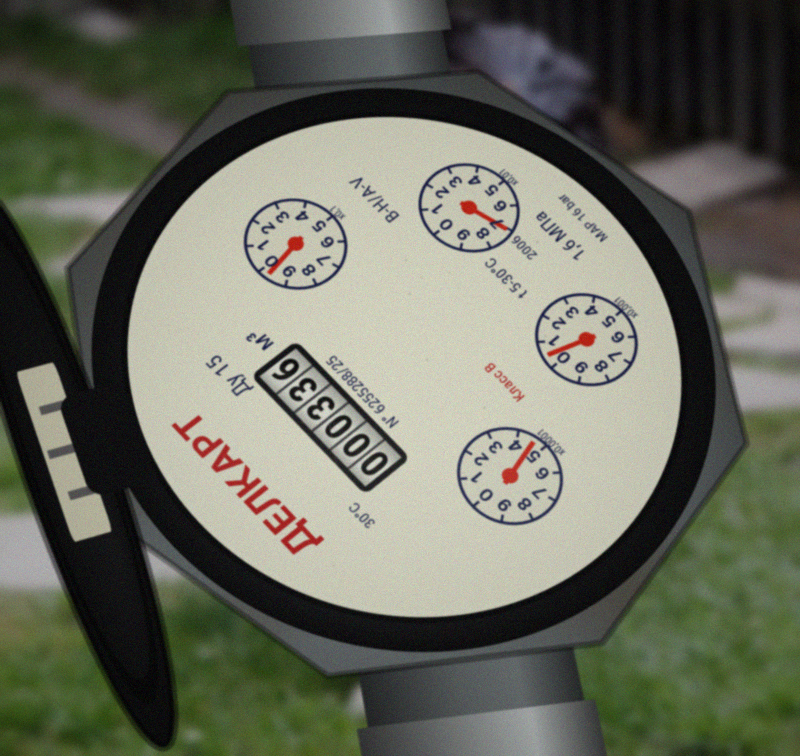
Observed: 335.9704m³
